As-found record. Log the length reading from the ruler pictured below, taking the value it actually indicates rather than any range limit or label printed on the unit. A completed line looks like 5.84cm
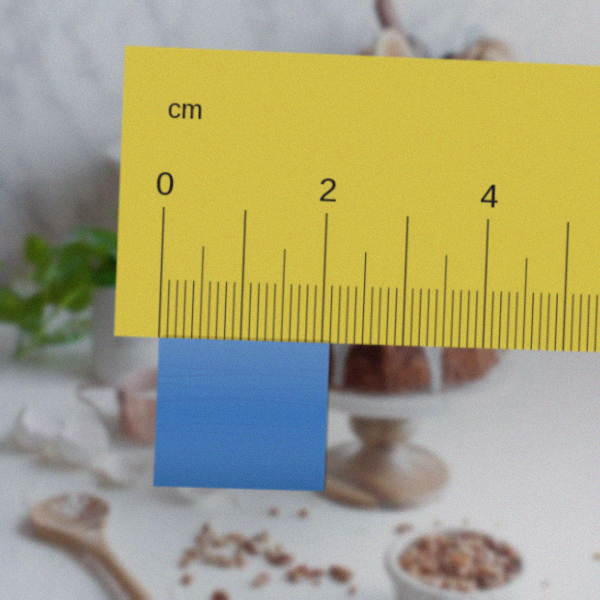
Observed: 2.1cm
